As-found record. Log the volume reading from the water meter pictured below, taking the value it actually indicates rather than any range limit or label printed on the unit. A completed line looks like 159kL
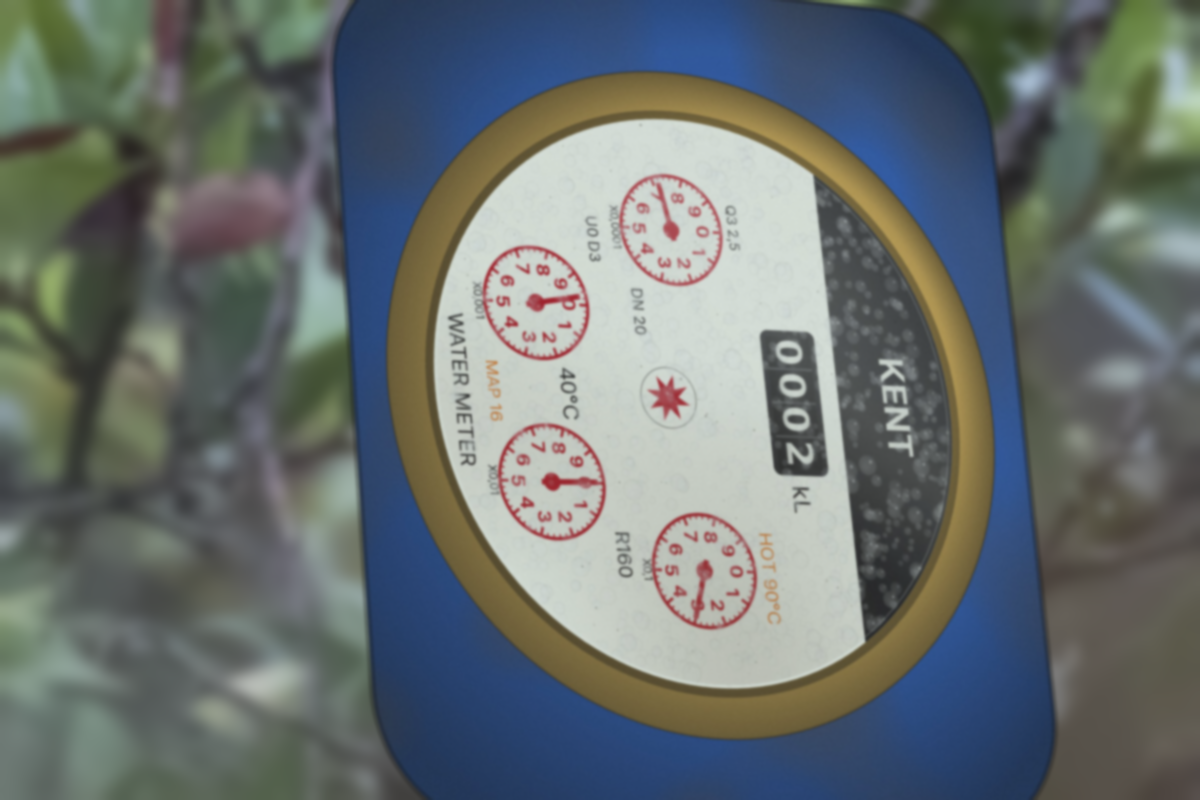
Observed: 2.2997kL
